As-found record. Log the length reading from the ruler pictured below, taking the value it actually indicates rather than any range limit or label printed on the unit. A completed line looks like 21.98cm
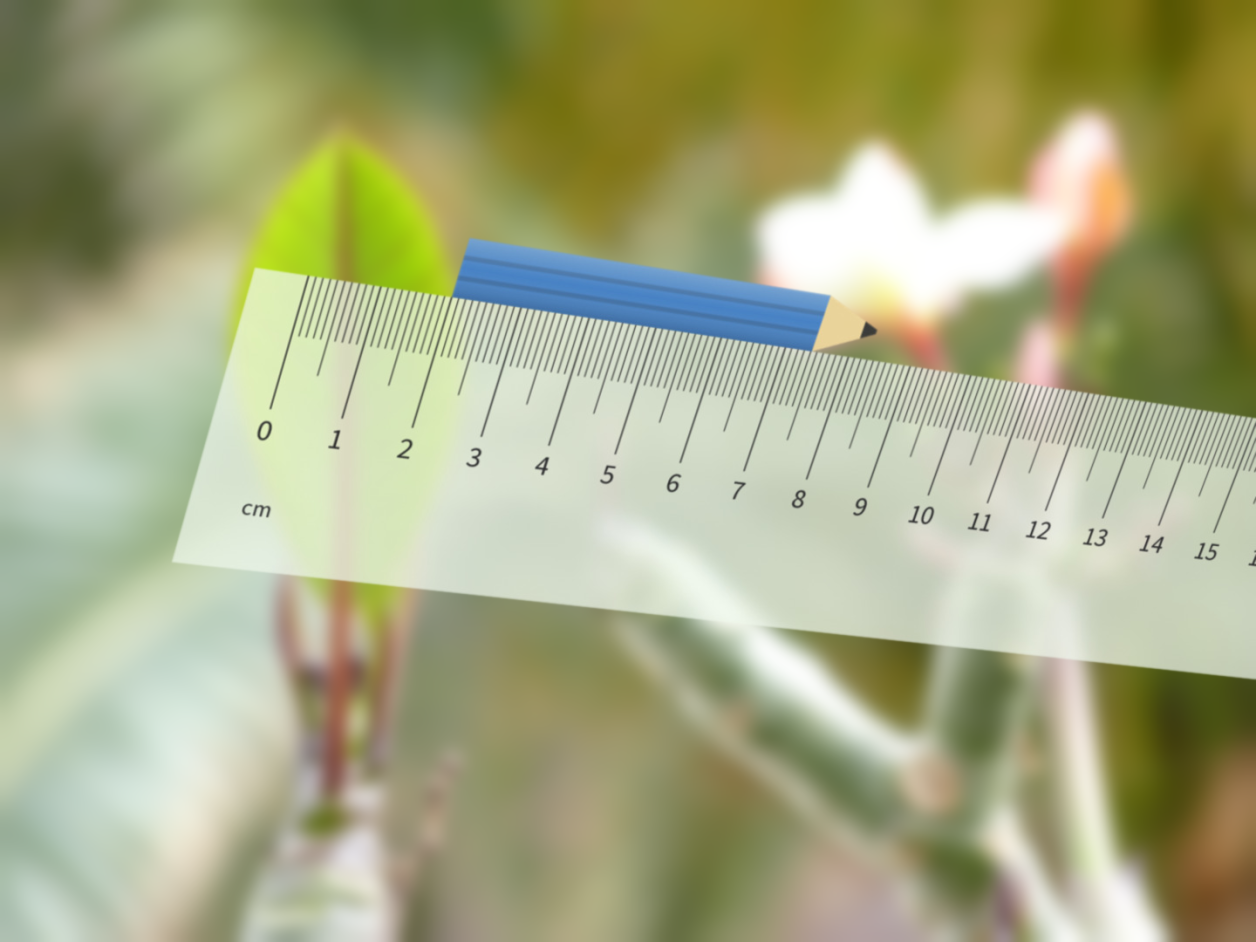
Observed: 6.3cm
